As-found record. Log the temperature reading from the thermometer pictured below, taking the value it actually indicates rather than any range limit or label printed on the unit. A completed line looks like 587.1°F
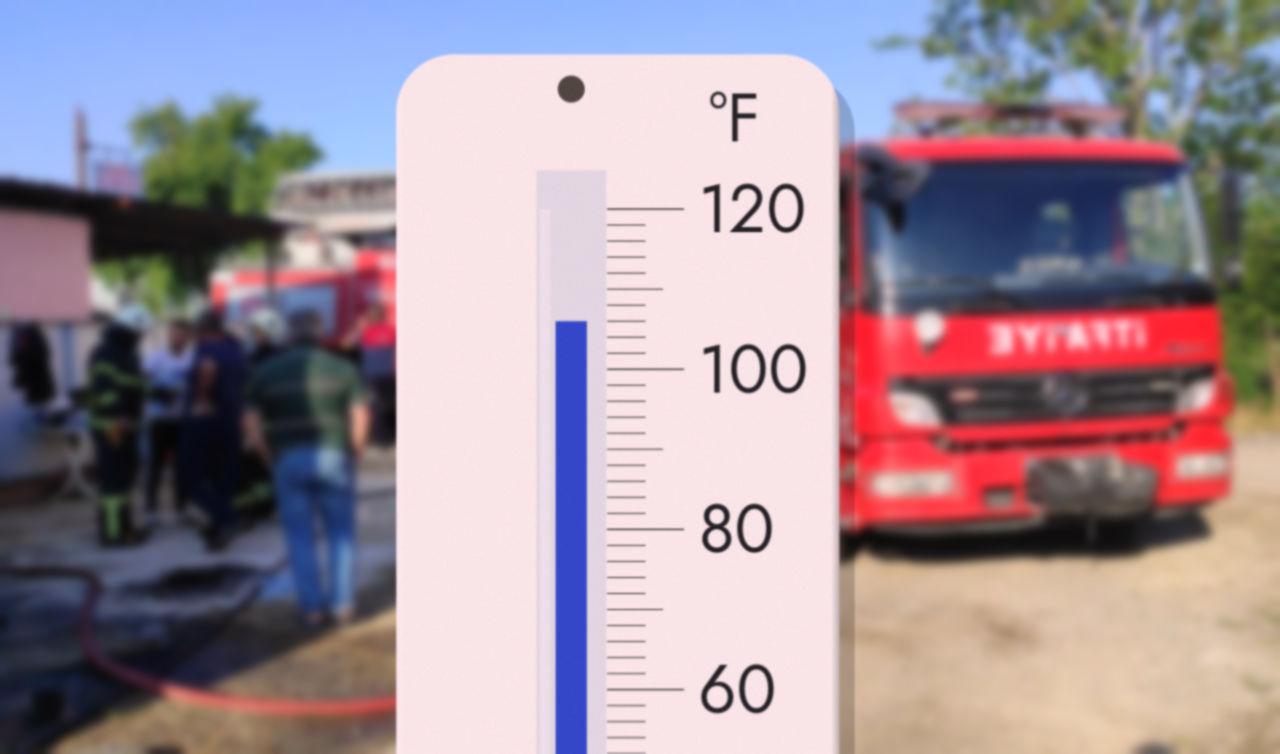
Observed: 106°F
